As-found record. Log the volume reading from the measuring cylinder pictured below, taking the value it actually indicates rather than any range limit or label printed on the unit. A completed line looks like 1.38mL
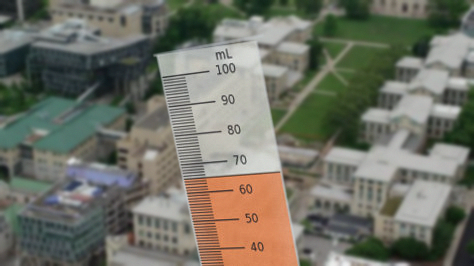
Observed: 65mL
